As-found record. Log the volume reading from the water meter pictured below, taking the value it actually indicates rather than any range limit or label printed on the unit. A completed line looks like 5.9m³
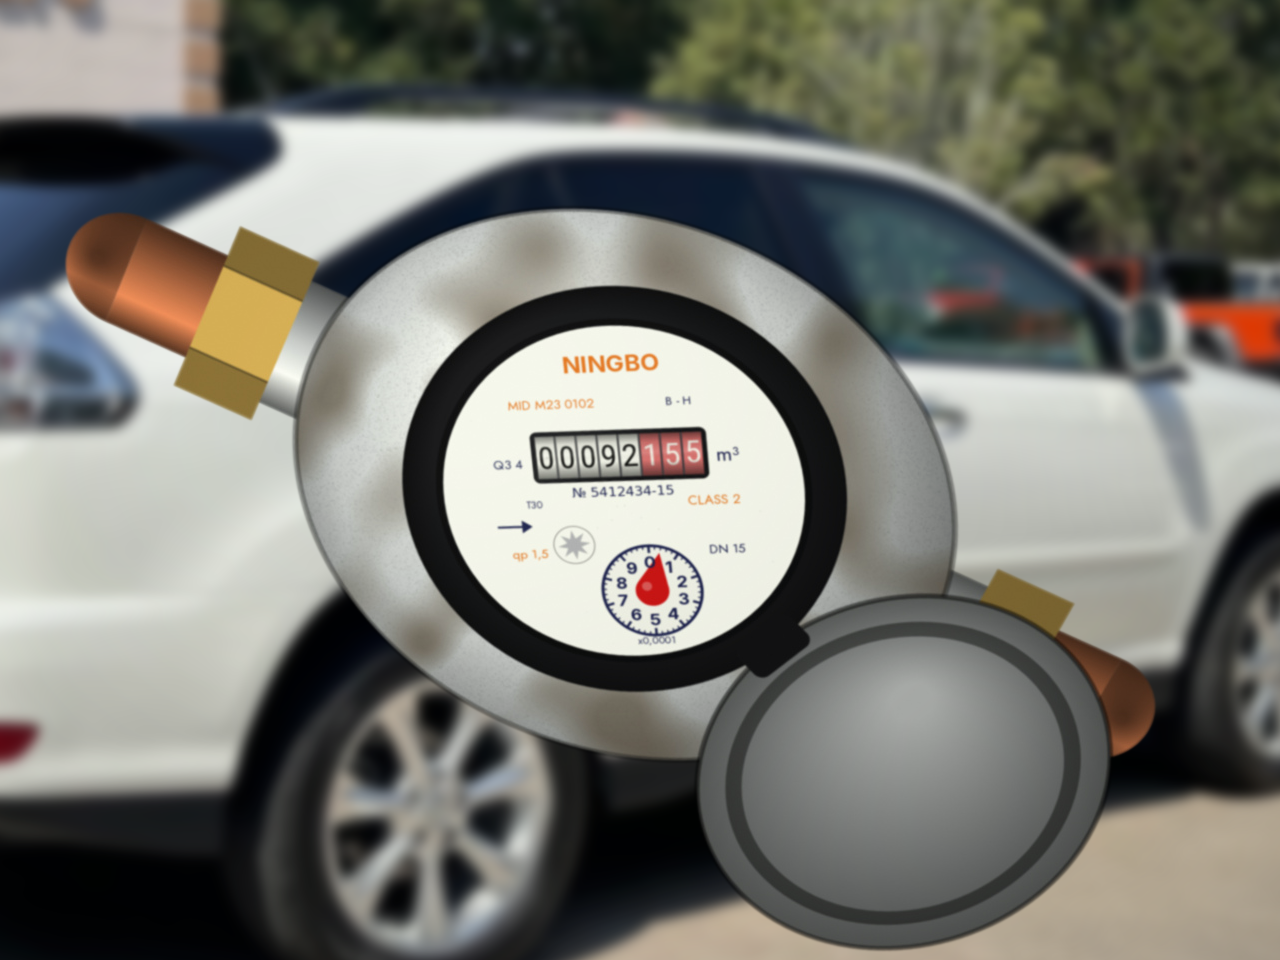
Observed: 92.1550m³
